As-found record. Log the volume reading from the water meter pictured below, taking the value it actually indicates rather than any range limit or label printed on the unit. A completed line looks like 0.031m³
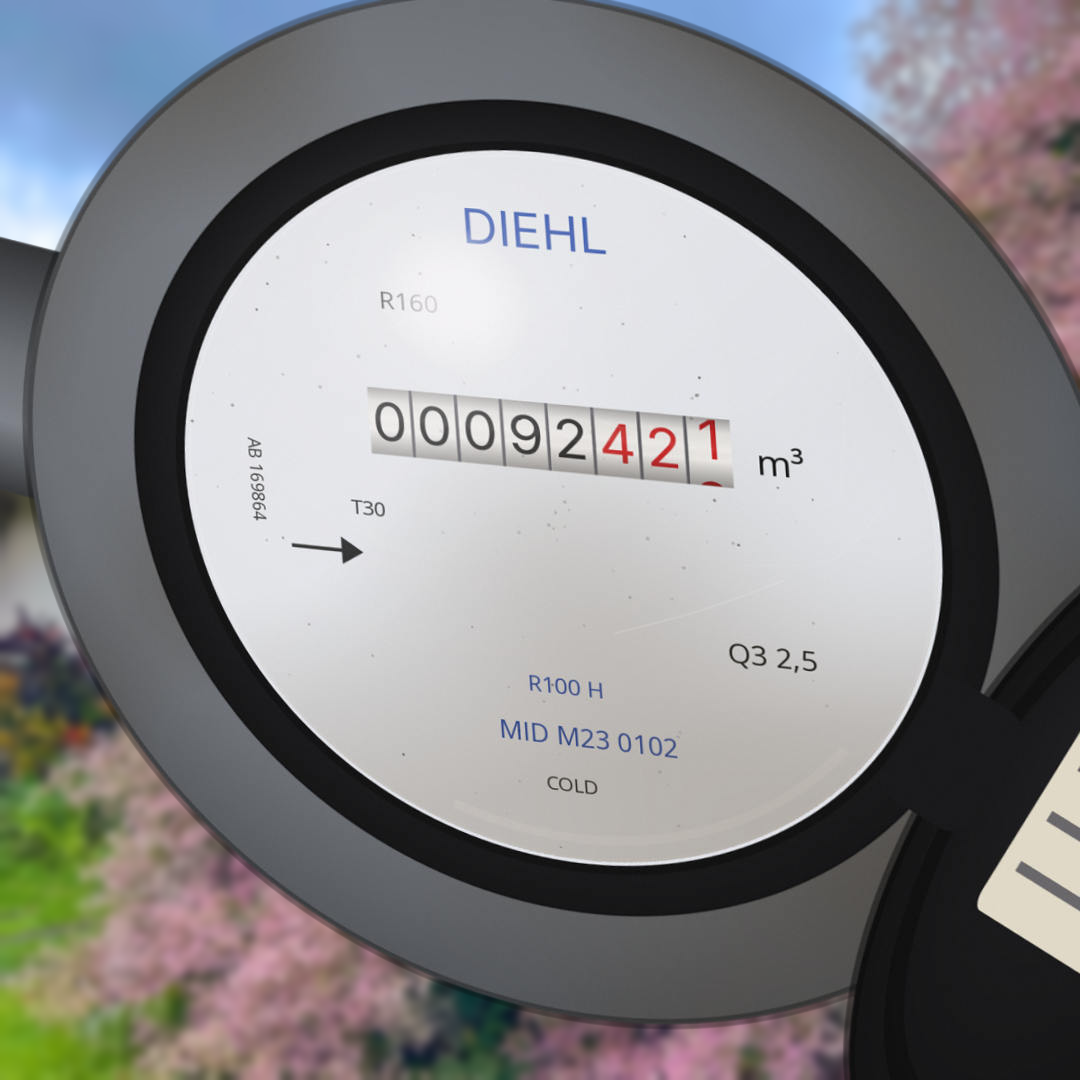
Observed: 92.421m³
